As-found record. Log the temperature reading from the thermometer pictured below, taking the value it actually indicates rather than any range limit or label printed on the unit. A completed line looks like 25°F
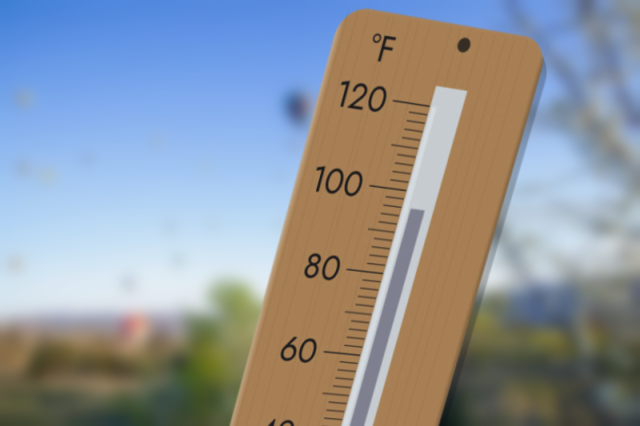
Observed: 96°F
